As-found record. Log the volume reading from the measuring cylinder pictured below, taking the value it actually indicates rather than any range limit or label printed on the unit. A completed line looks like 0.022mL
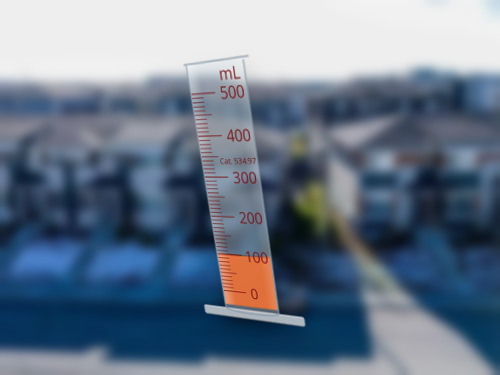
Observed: 100mL
